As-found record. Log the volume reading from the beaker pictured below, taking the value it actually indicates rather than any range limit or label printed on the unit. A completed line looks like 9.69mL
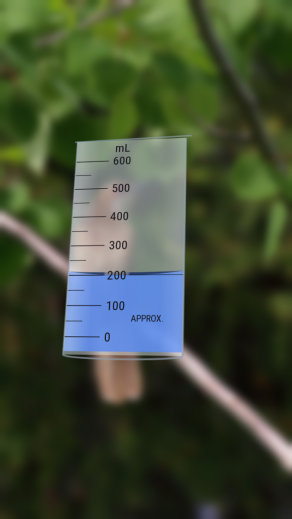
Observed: 200mL
